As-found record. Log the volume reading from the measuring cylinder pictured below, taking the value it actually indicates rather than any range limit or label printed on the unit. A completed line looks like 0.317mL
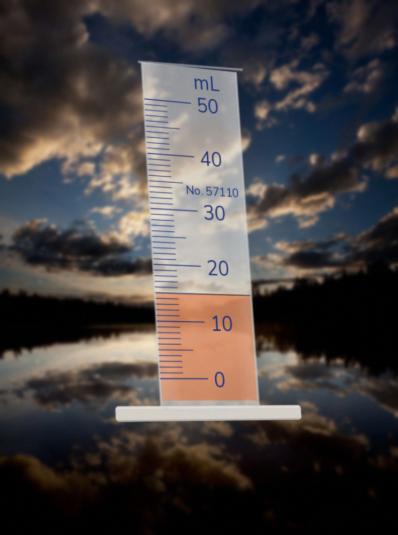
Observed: 15mL
